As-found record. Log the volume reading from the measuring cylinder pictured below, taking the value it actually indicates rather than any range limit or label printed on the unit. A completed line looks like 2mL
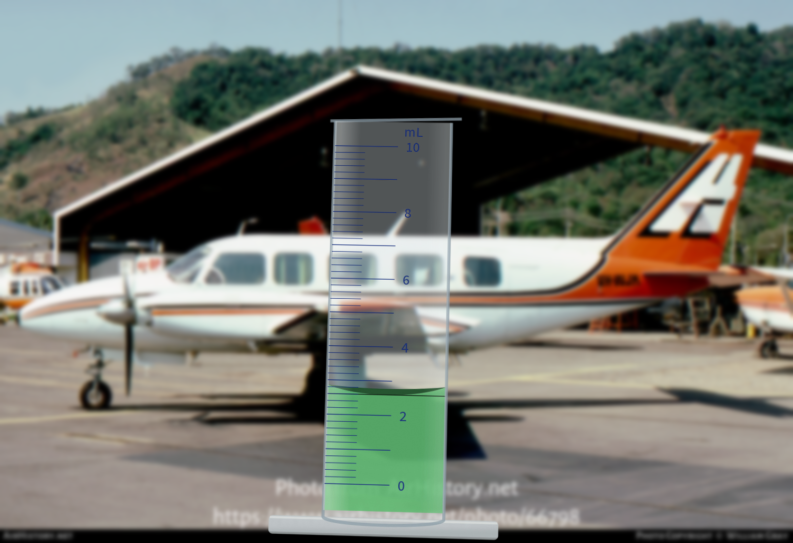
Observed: 2.6mL
